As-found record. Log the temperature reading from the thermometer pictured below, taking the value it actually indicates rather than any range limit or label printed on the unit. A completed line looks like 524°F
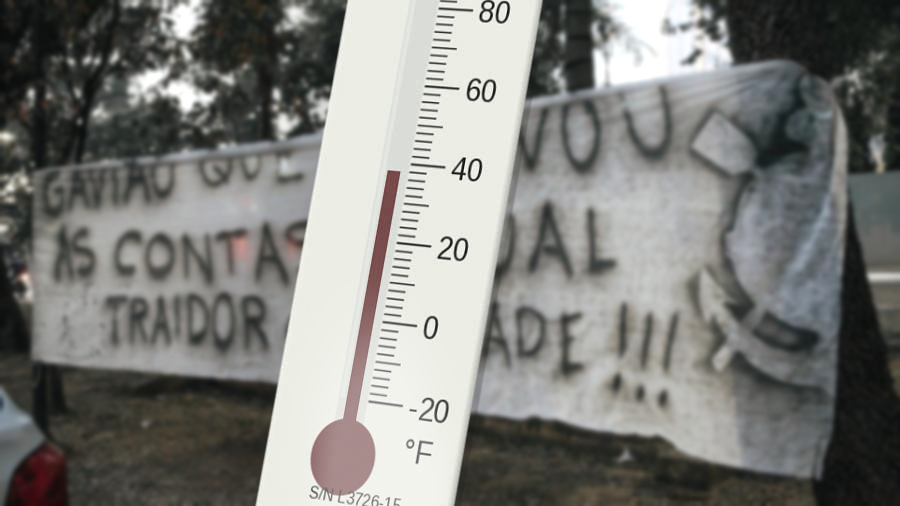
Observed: 38°F
